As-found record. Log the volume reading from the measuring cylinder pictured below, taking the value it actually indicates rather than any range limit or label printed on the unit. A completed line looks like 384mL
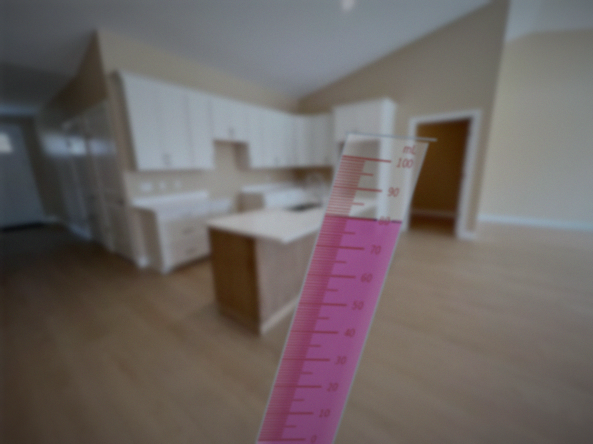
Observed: 80mL
